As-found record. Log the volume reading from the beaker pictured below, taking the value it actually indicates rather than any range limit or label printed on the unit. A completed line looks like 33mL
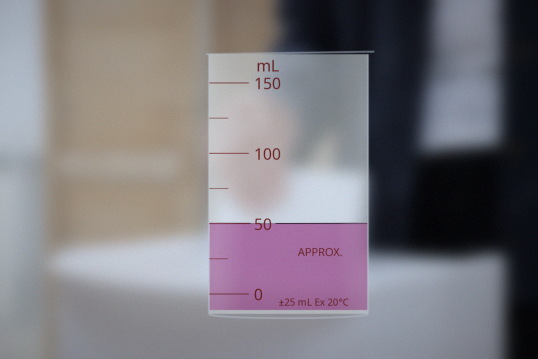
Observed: 50mL
